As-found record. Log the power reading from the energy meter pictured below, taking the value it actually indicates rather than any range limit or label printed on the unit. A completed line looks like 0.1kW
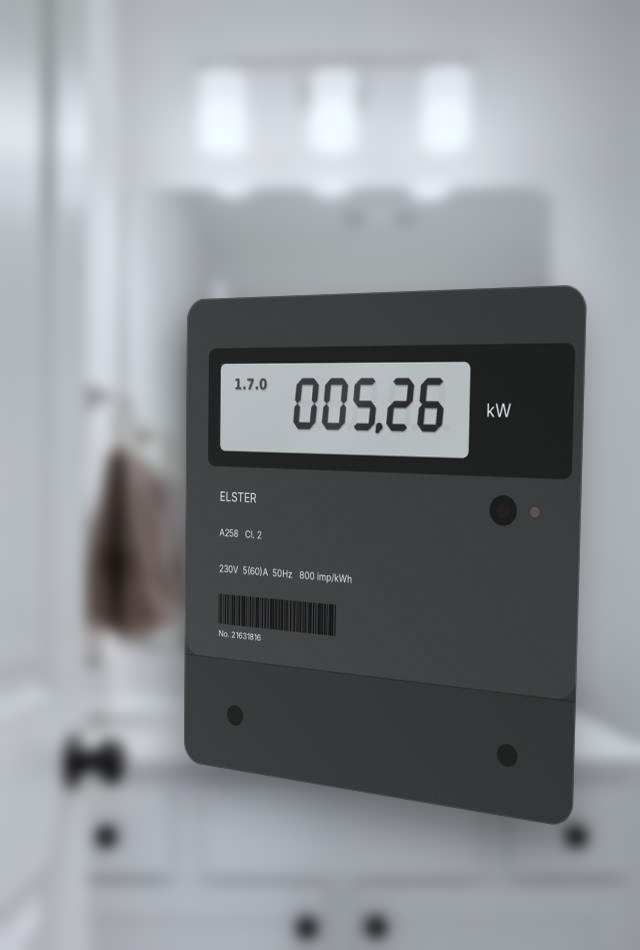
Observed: 5.26kW
